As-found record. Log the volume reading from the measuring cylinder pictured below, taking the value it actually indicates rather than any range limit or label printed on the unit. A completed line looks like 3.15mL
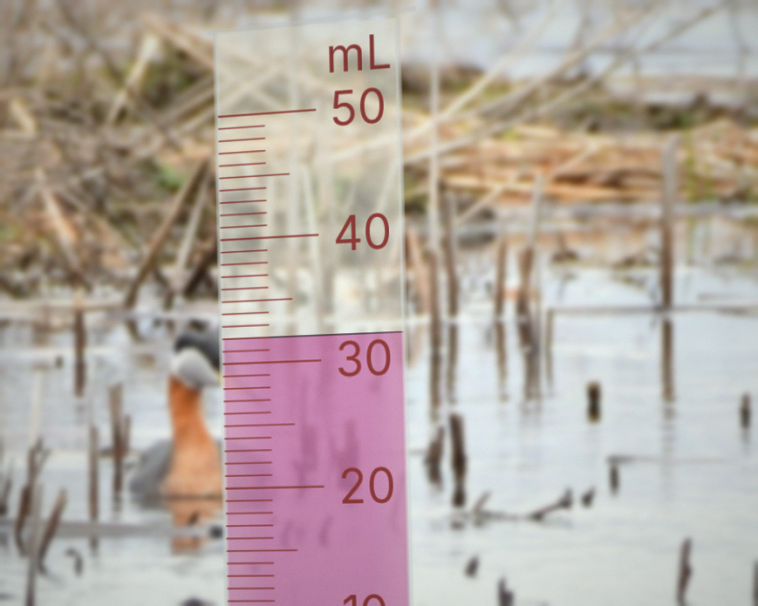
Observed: 32mL
